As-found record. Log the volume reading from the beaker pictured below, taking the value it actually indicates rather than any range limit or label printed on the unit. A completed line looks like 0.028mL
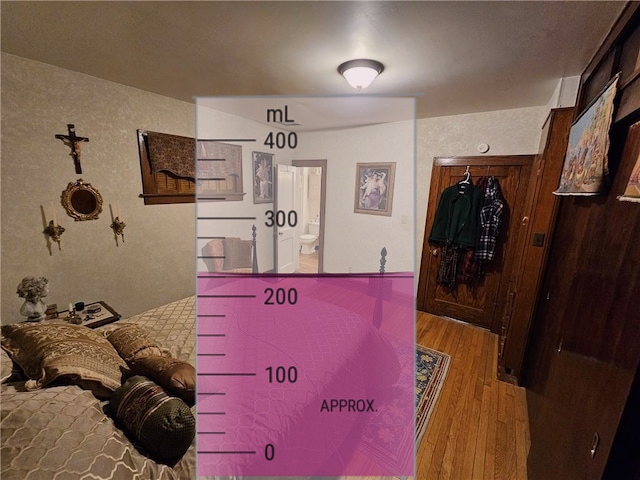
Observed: 225mL
